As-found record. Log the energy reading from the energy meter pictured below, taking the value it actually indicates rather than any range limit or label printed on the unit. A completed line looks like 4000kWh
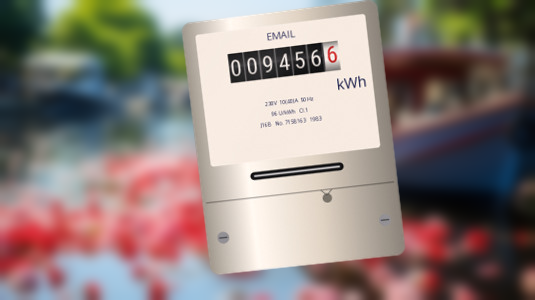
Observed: 9456.6kWh
